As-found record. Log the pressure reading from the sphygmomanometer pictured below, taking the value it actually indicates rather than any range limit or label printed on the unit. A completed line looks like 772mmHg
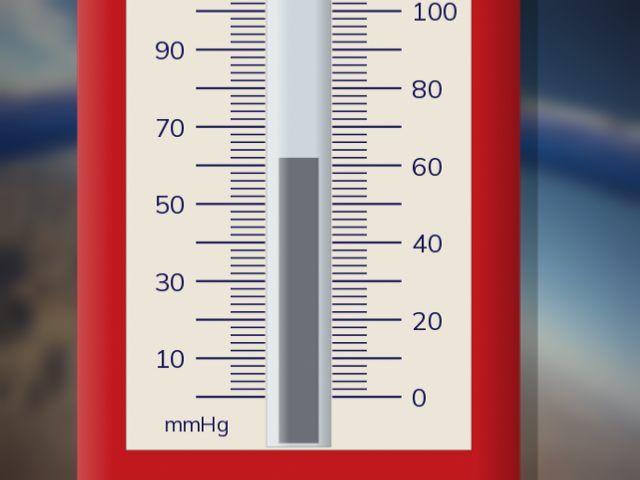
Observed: 62mmHg
